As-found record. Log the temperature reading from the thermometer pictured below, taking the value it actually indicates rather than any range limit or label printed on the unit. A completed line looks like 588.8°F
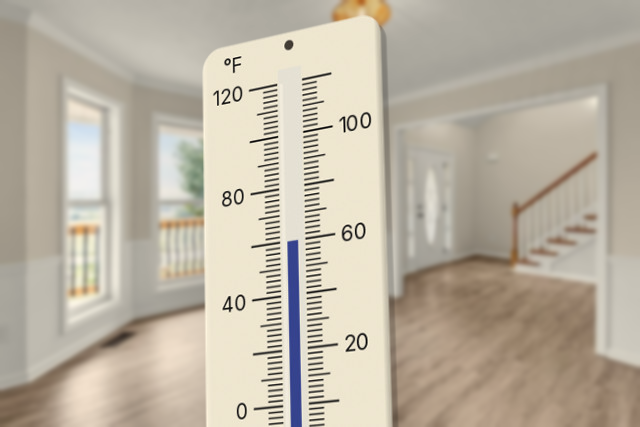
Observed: 60°F
